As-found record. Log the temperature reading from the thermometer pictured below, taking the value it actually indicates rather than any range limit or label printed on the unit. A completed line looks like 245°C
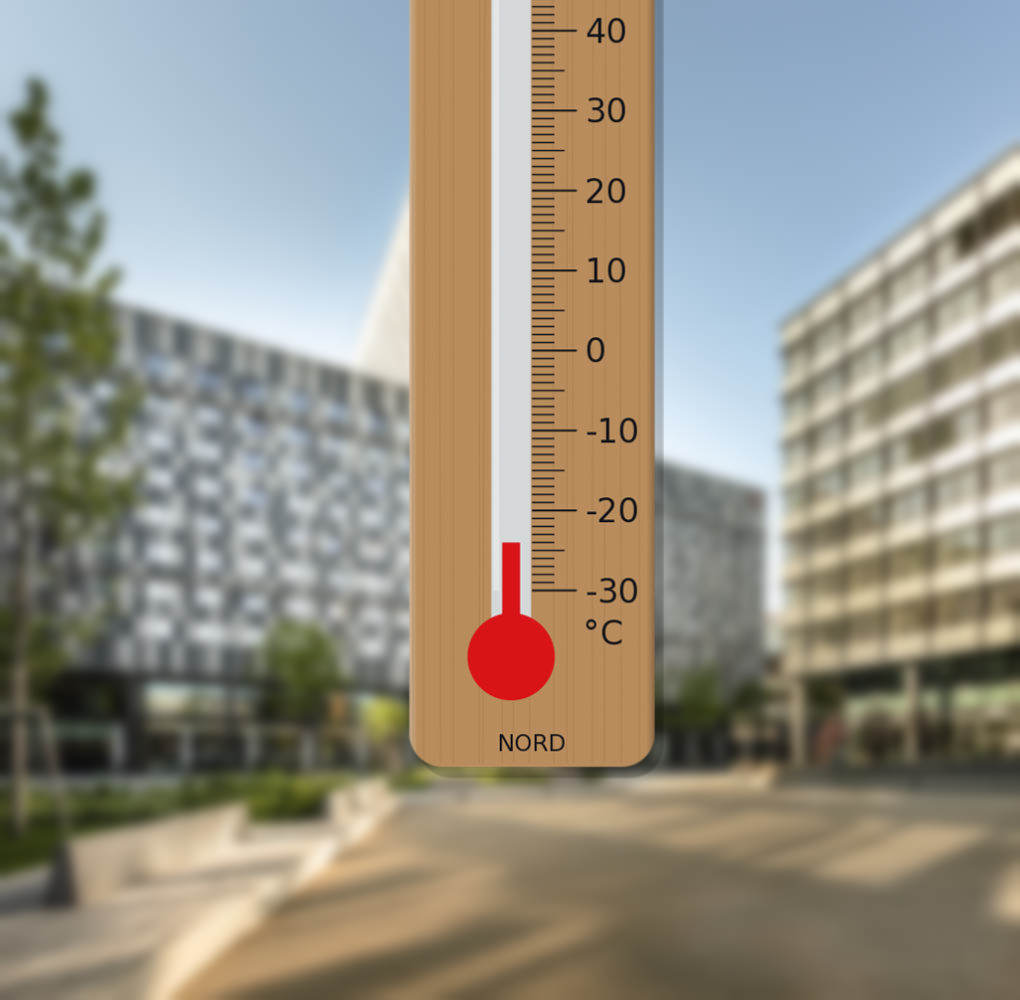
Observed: -24°C
